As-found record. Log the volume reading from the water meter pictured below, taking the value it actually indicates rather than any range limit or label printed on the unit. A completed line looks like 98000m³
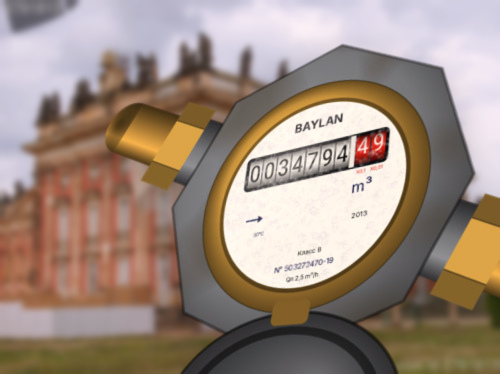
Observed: 34794.49m³
